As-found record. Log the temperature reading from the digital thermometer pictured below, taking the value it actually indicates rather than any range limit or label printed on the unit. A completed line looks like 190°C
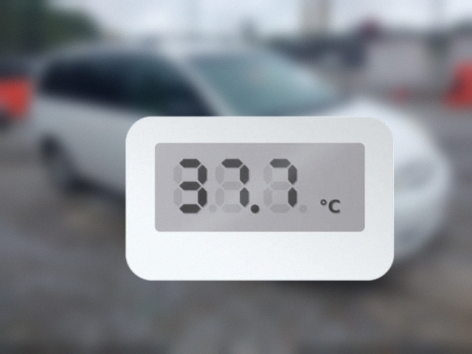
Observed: 37.7°C
